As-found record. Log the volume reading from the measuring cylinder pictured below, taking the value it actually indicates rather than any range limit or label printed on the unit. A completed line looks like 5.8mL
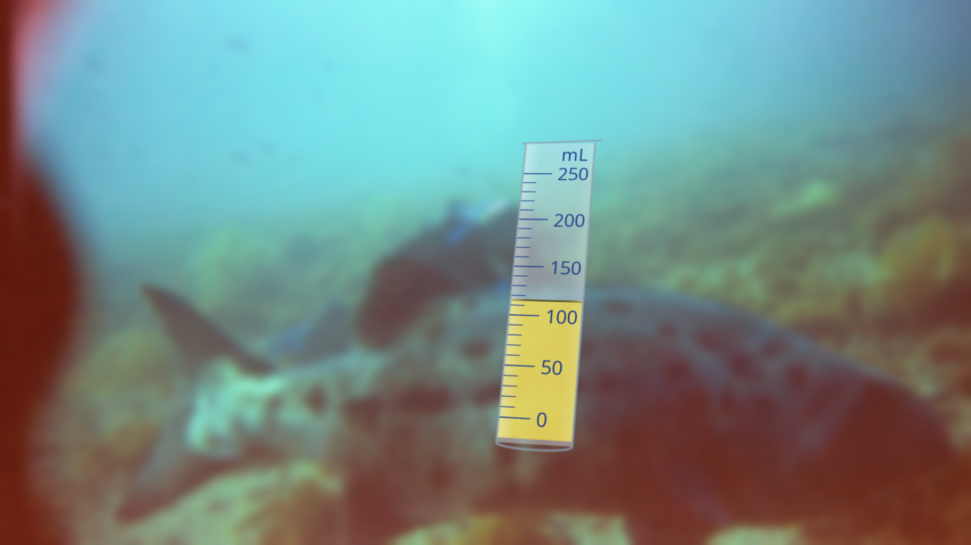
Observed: 115mL
